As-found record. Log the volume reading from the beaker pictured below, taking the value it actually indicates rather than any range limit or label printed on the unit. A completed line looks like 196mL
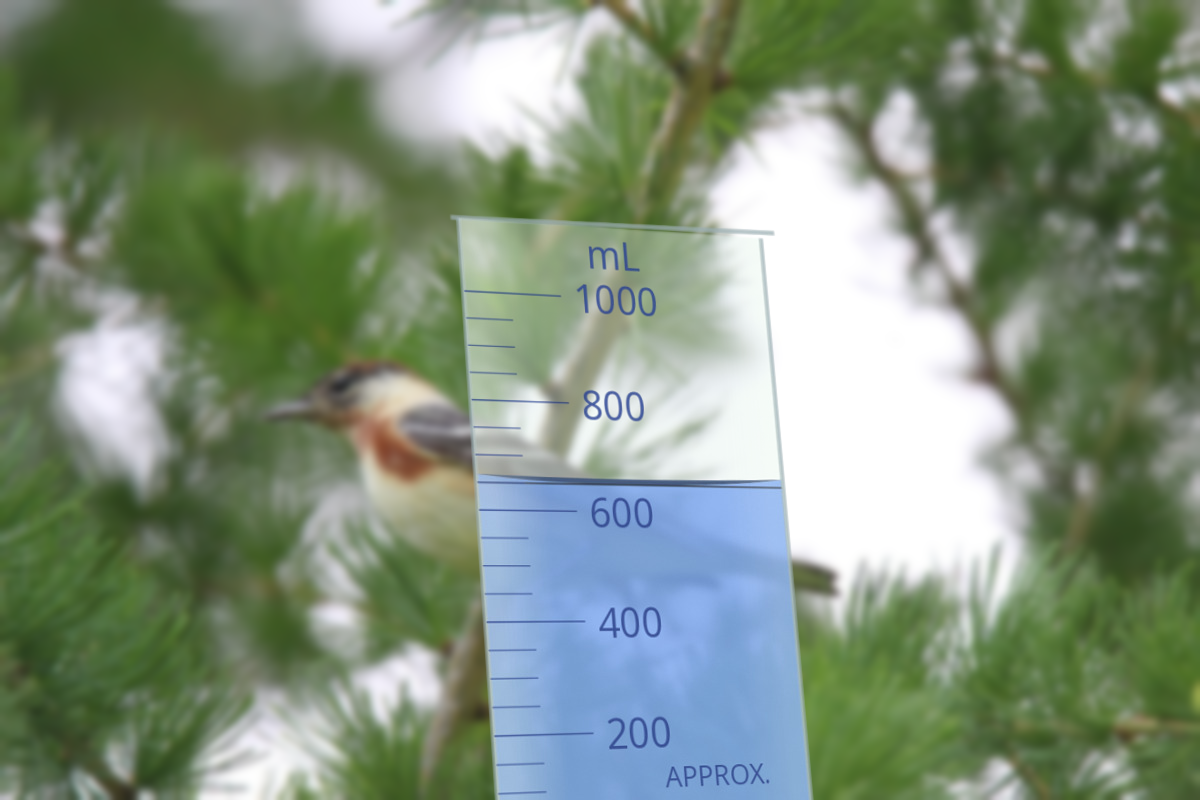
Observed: 650mL
